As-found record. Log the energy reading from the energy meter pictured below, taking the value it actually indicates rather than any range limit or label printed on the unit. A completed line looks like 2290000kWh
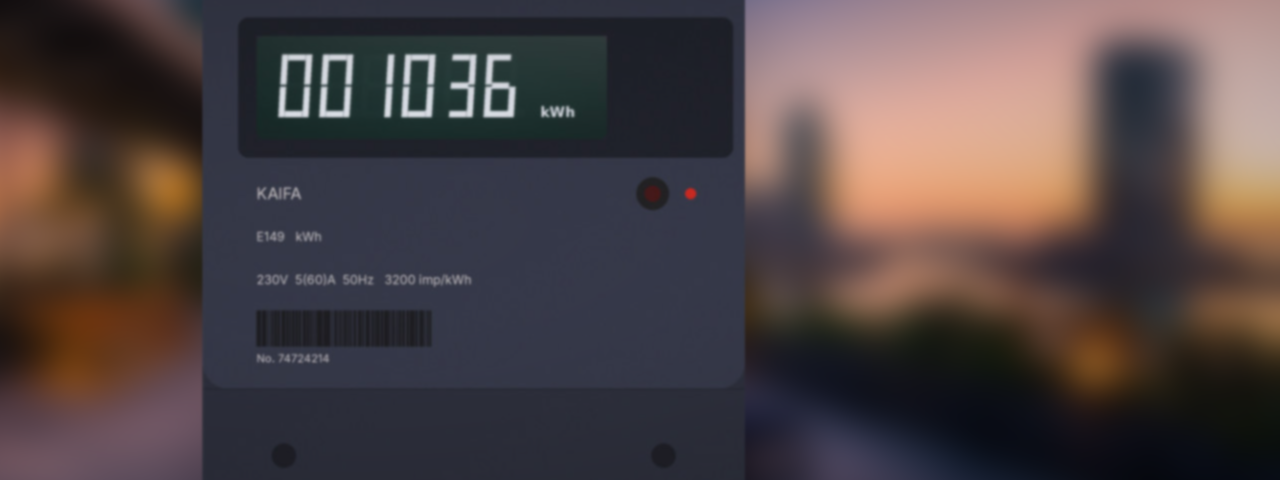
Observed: 1036kWh
